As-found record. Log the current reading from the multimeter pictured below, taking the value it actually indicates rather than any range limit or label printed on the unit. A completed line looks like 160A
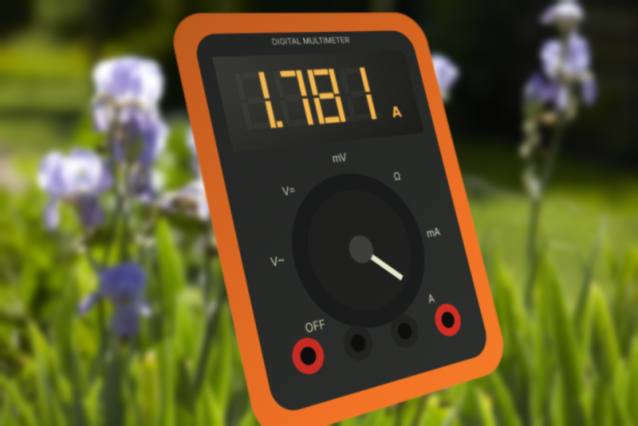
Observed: 1.781A
